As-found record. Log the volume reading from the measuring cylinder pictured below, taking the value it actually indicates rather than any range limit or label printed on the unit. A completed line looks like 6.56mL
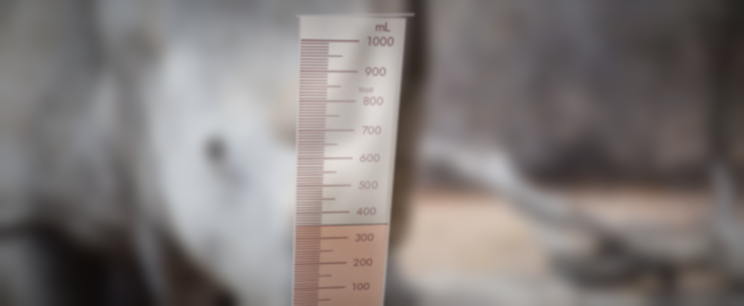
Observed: 350mL
